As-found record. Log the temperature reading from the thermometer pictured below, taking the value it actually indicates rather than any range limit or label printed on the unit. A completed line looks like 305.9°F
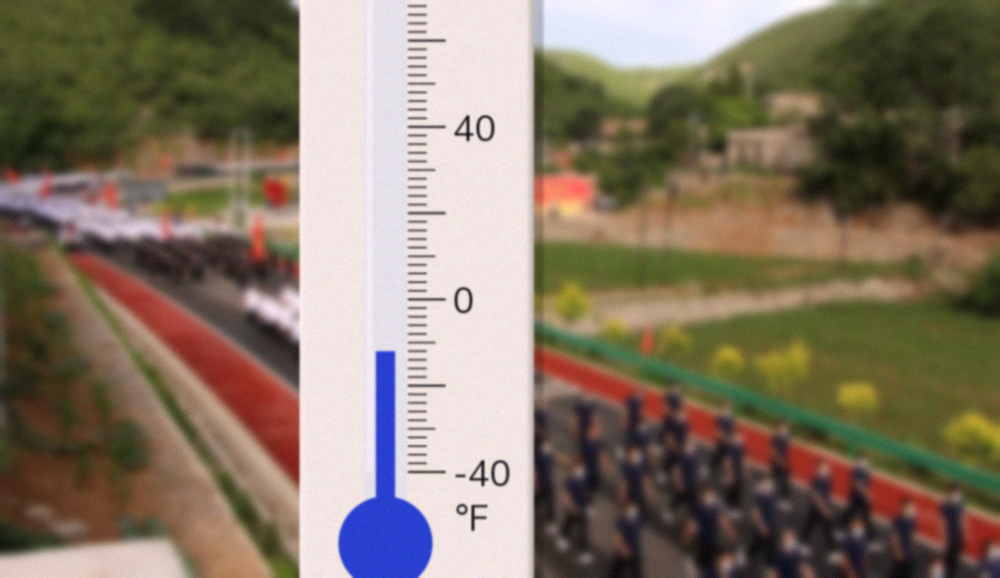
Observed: -12°F
